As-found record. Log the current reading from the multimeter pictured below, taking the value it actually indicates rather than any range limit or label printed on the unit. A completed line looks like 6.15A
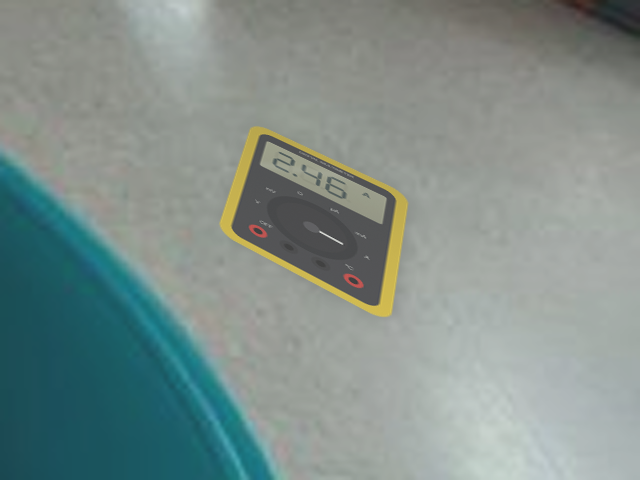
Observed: 2.46A
